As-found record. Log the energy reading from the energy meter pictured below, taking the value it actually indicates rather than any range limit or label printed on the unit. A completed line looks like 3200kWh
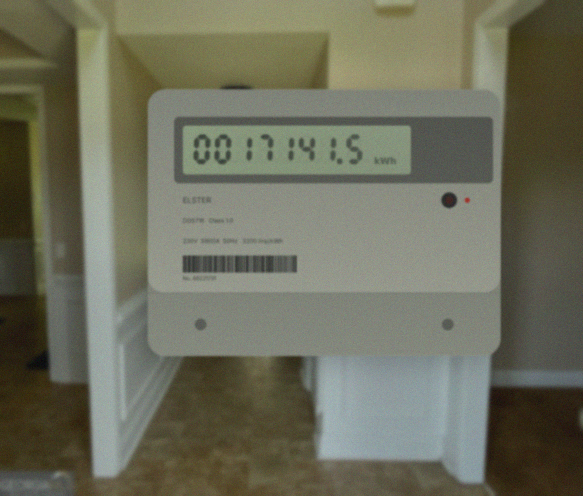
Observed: 17141.5kWh
